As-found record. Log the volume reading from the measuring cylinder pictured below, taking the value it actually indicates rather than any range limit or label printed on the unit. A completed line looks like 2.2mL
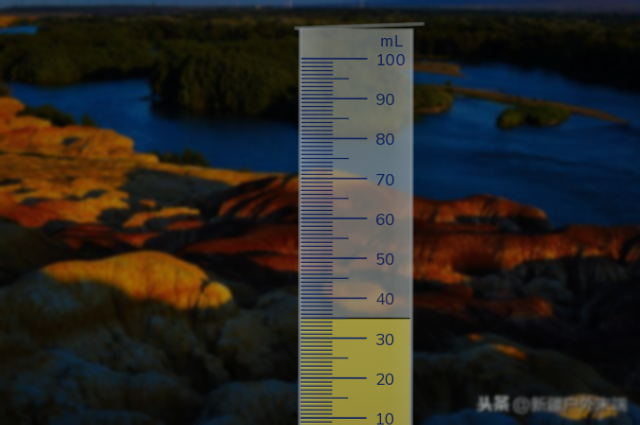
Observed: 35mL
